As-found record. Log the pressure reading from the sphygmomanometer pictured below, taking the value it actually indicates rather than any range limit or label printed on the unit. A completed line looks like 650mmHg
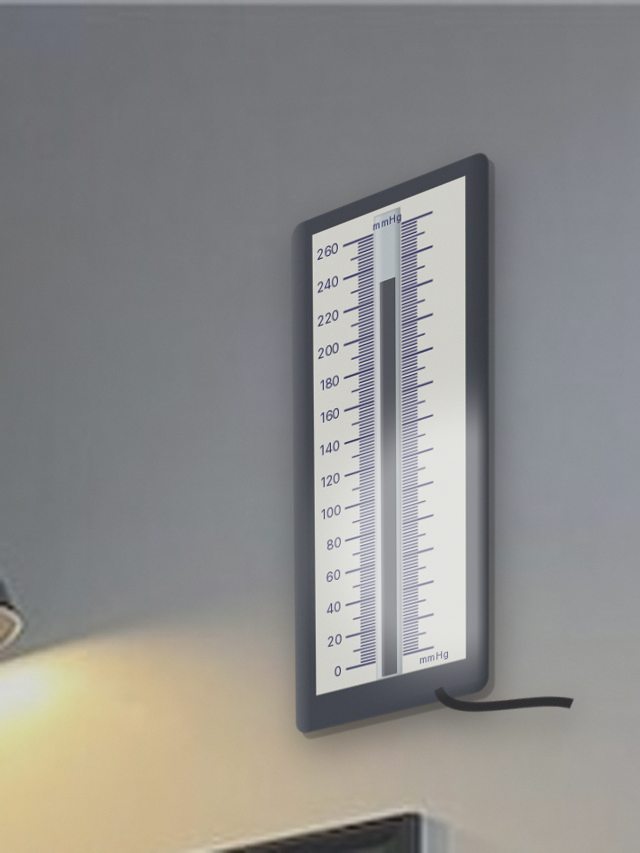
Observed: 230mmHg
